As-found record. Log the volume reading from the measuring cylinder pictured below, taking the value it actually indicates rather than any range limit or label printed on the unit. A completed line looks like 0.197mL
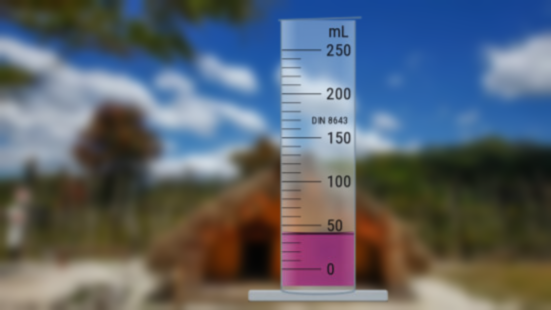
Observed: 40mL
